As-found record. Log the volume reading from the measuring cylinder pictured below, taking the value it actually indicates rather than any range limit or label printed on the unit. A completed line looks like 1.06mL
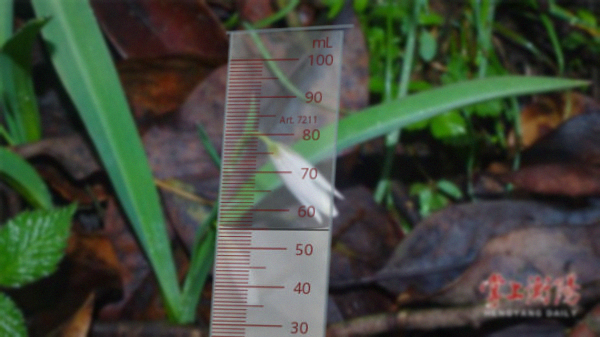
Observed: 55mL
